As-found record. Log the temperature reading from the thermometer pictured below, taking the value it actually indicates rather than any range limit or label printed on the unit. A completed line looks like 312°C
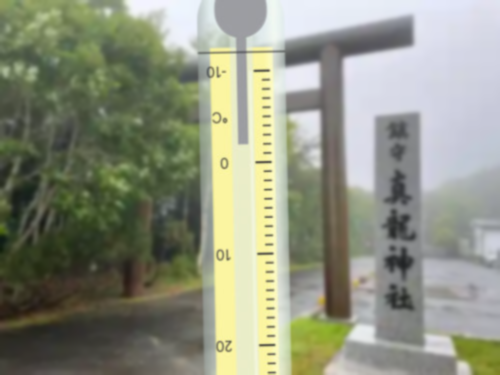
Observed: -2°C
